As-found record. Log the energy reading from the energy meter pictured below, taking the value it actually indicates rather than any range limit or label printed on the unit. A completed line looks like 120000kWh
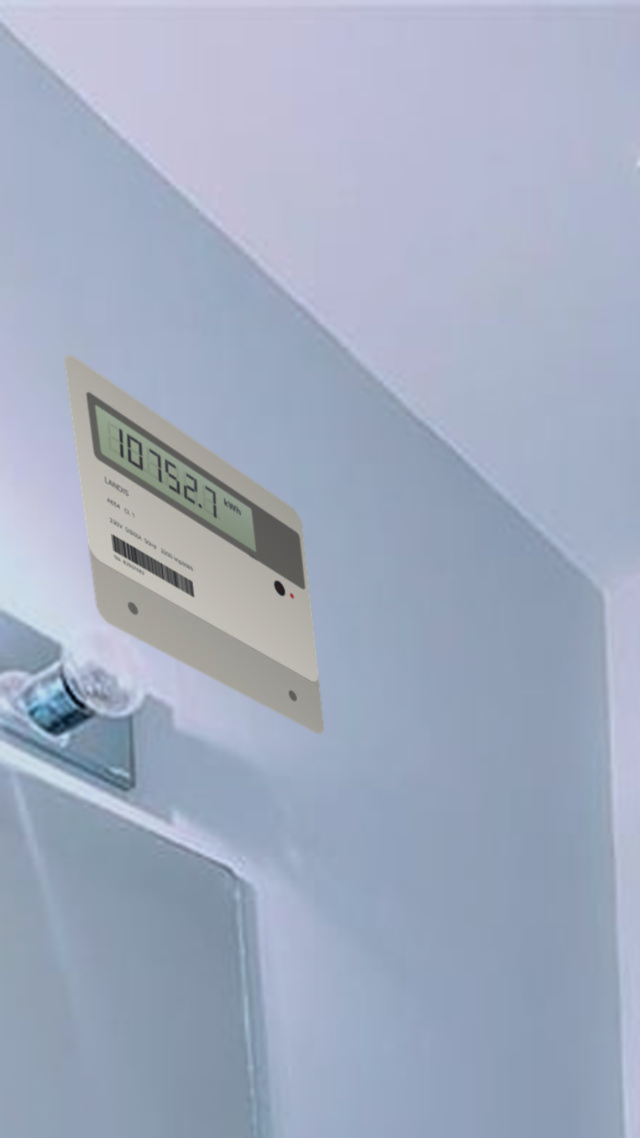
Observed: 10752.7kWh
